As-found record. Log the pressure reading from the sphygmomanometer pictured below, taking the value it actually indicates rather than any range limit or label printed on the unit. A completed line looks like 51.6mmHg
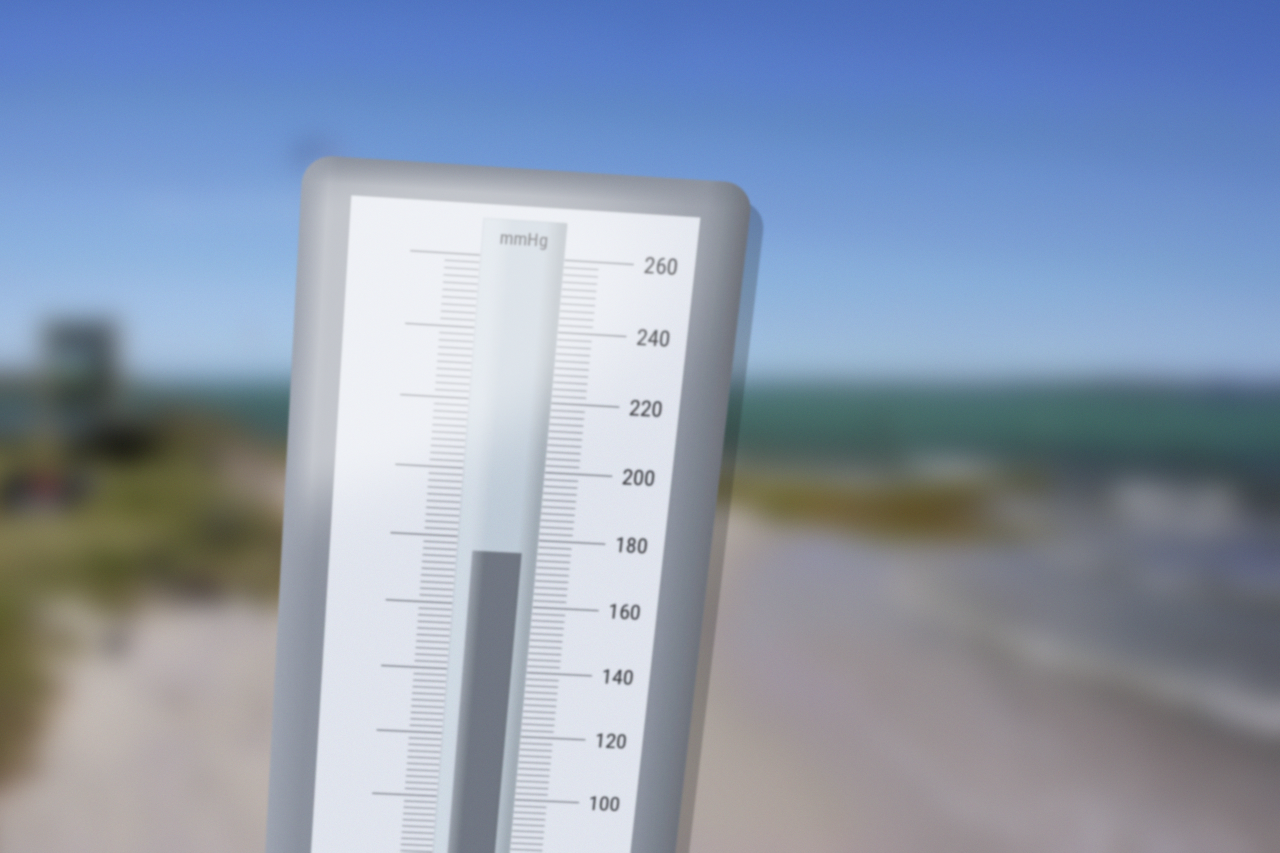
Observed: 176mmHg
